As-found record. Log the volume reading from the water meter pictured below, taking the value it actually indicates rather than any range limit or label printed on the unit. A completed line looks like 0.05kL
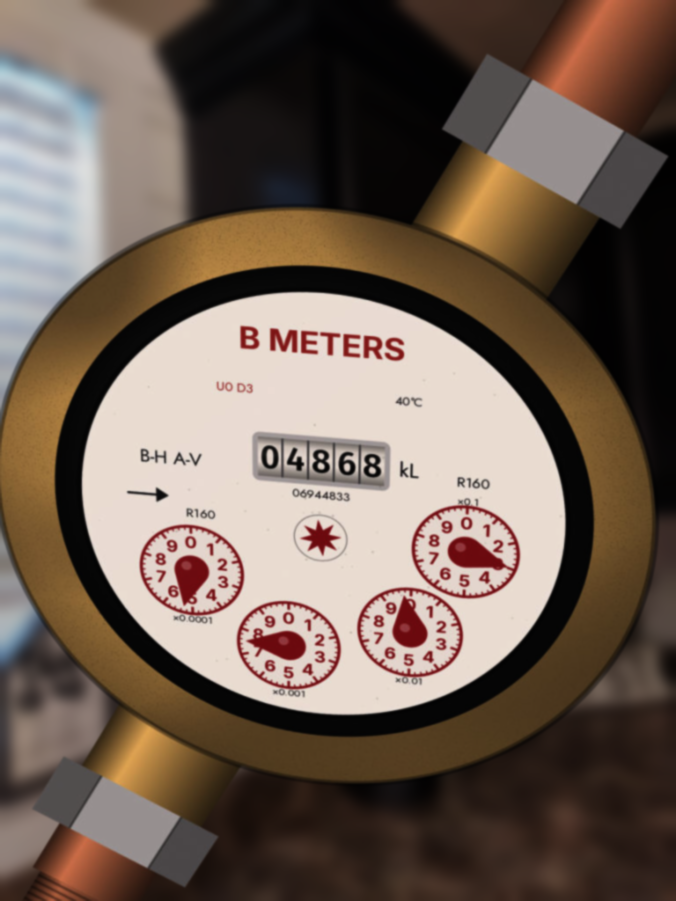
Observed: 4868.2975kL
